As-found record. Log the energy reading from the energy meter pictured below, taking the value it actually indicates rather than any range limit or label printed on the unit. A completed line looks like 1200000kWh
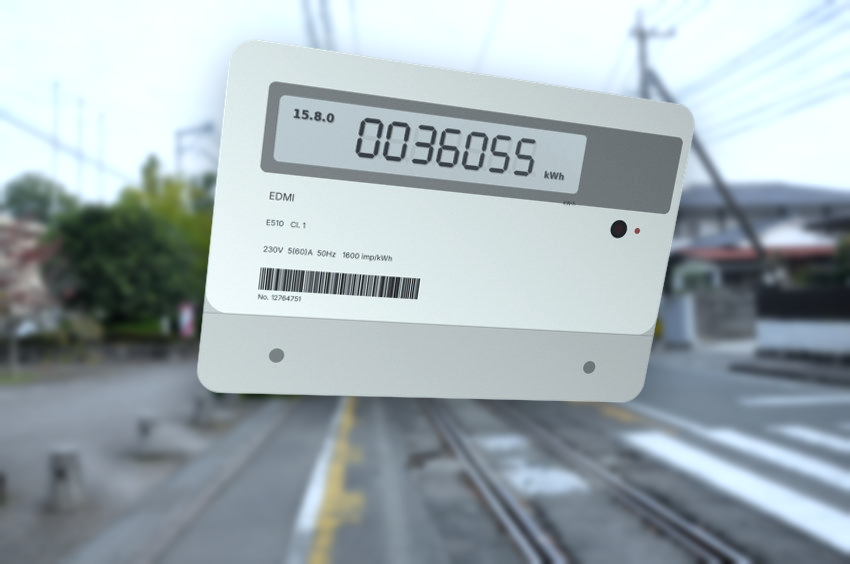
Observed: 36055kWh
